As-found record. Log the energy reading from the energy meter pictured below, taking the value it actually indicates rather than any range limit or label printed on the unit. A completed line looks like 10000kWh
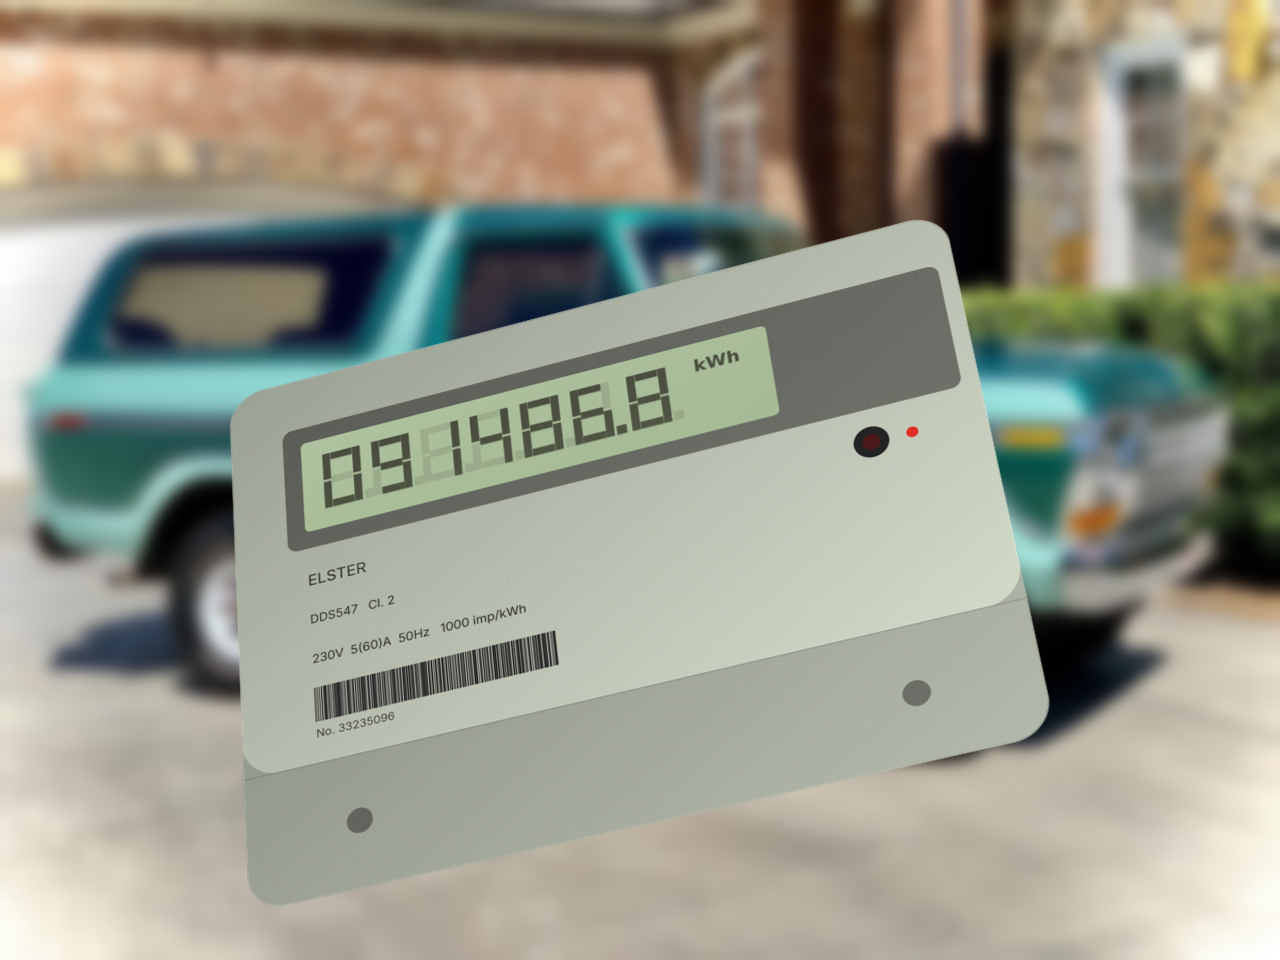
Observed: 91486.8kWh
